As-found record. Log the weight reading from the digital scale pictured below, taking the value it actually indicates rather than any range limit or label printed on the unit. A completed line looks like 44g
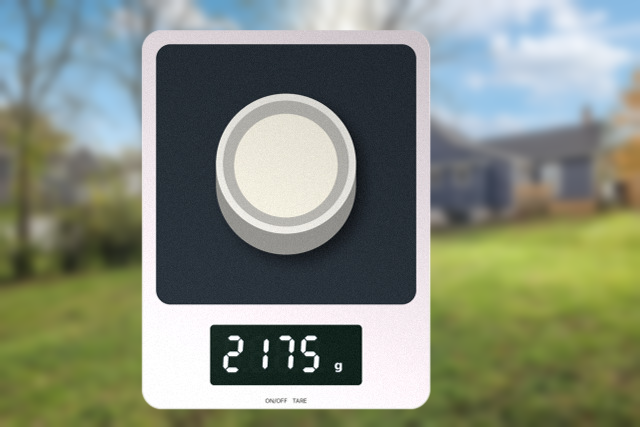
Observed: 2175g
